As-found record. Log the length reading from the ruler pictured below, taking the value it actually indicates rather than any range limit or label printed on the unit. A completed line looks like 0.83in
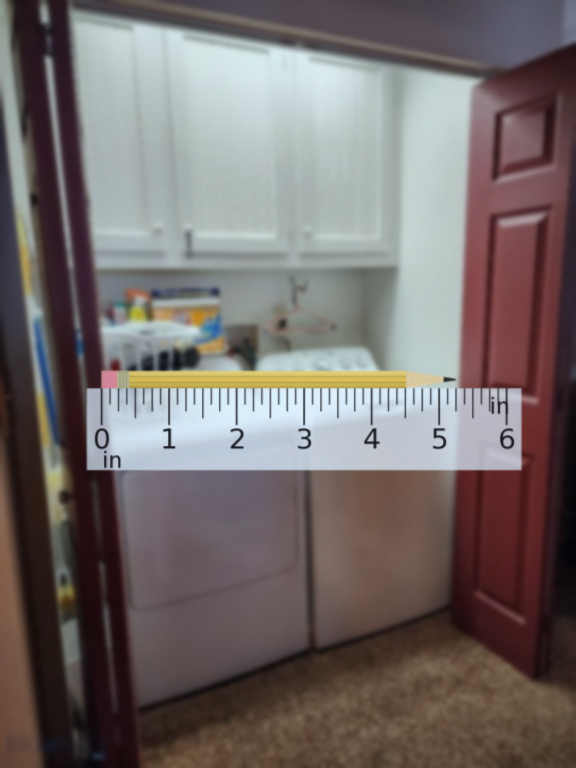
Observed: 5.25in
